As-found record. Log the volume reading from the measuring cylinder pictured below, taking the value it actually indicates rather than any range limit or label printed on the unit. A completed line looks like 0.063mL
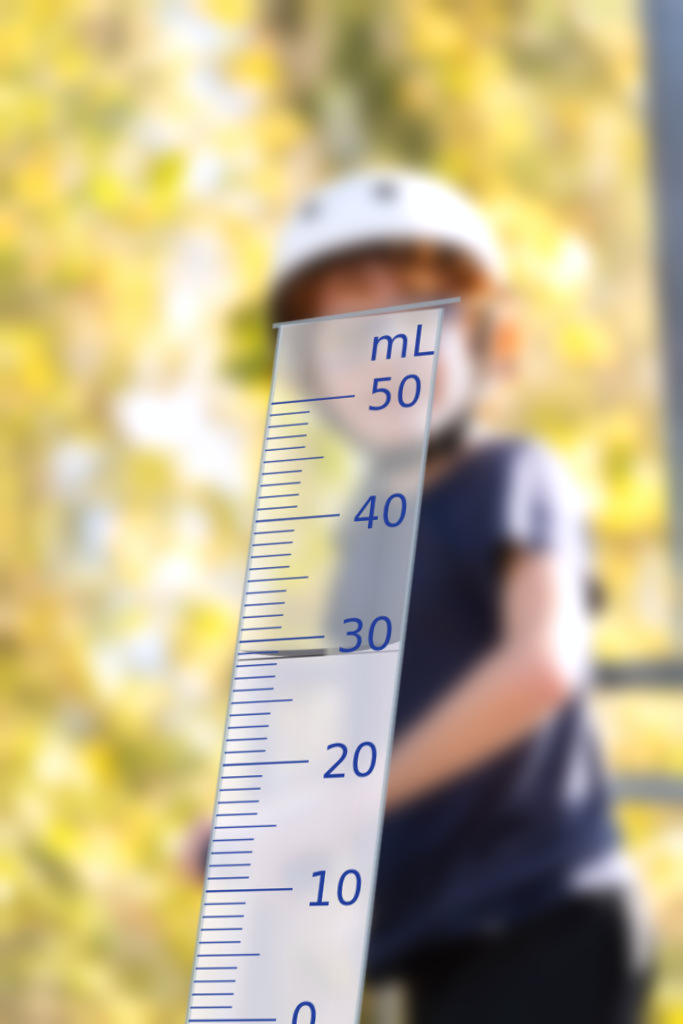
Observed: 28.5mL
